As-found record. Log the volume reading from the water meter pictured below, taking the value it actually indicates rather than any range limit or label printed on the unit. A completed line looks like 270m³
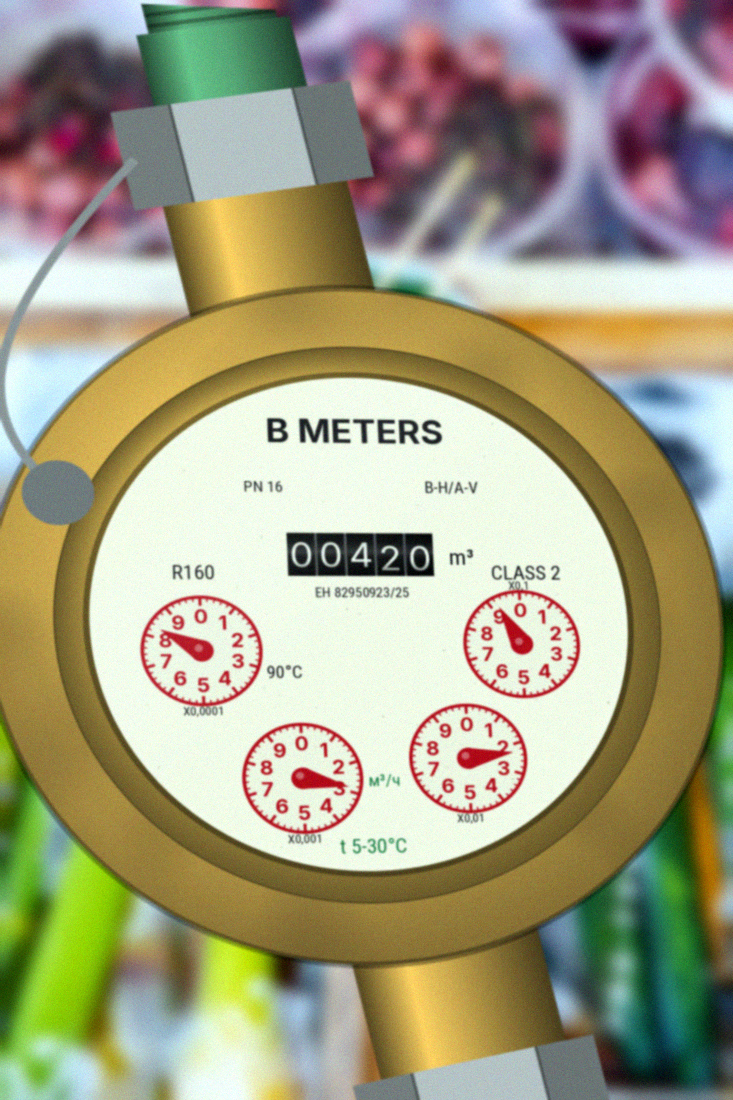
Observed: 419.9228m³
